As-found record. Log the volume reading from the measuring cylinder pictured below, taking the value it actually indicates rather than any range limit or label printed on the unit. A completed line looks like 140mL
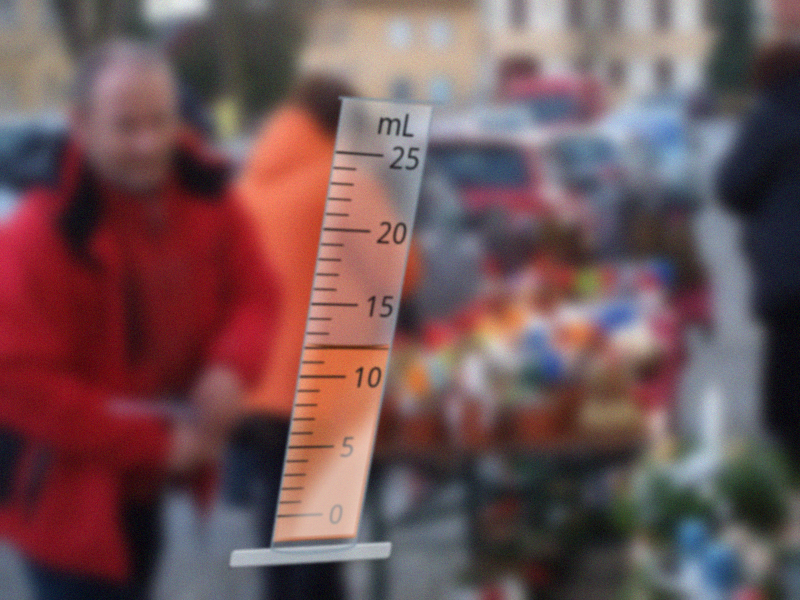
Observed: 12mL
